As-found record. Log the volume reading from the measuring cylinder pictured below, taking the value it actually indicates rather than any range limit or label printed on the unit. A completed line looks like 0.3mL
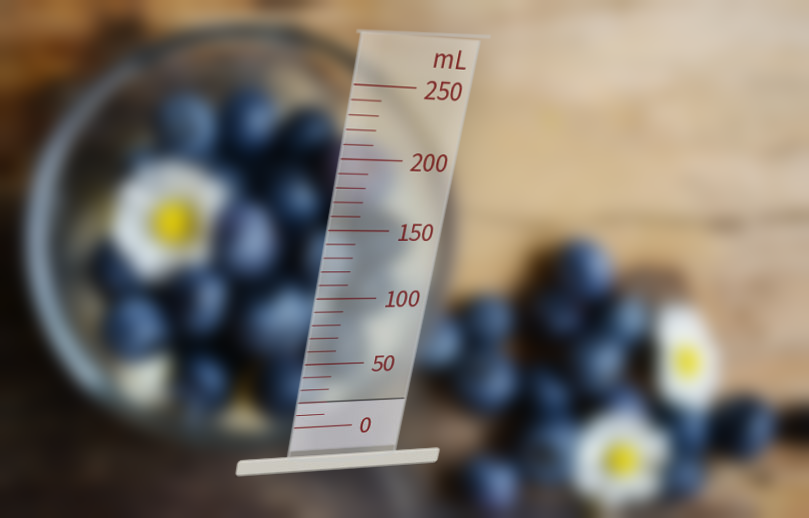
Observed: 20mL
